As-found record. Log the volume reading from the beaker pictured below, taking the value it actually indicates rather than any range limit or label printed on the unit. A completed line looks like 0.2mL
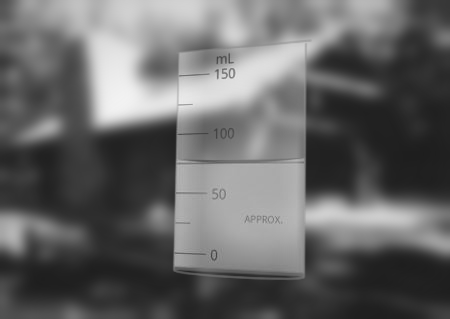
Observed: 75mL
